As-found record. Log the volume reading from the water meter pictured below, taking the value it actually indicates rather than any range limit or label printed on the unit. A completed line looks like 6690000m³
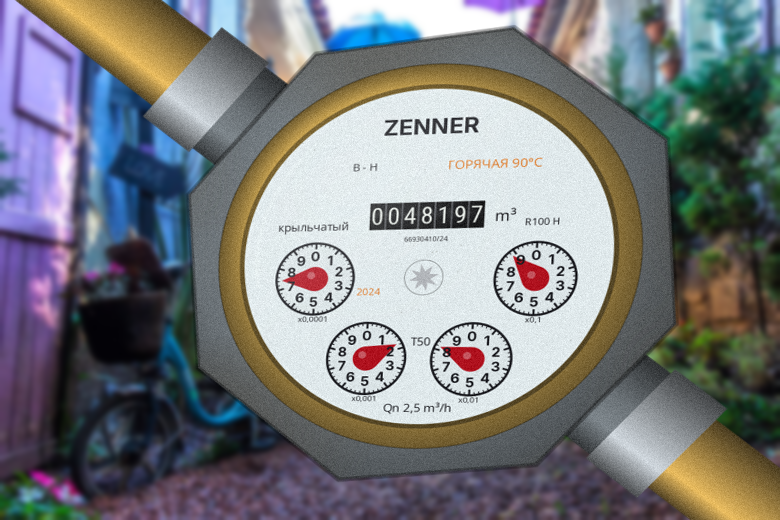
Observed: 48197.8817m³
